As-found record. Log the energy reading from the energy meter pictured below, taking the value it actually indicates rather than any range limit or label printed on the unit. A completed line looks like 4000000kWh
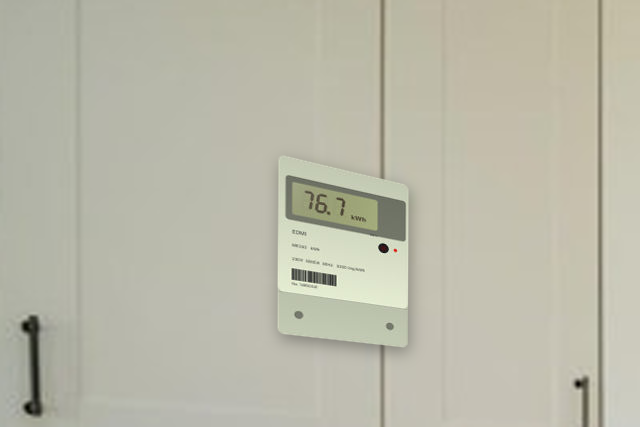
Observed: 76.7kWh
